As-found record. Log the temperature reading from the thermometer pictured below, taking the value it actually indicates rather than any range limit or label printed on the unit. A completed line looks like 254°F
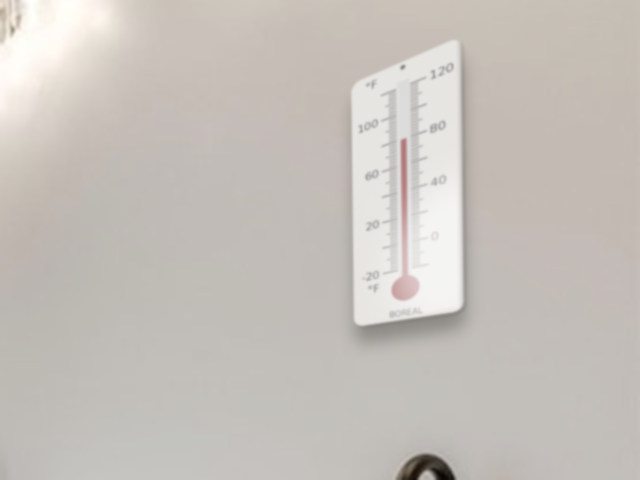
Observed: 80°F
